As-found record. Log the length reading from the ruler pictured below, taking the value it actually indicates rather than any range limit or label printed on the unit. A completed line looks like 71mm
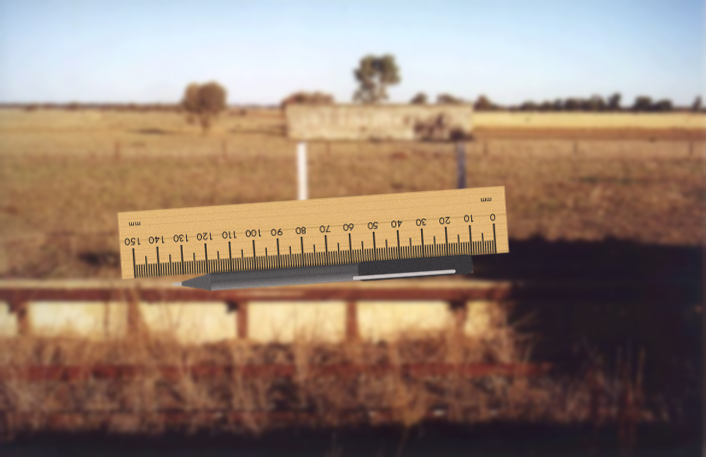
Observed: 125mm
